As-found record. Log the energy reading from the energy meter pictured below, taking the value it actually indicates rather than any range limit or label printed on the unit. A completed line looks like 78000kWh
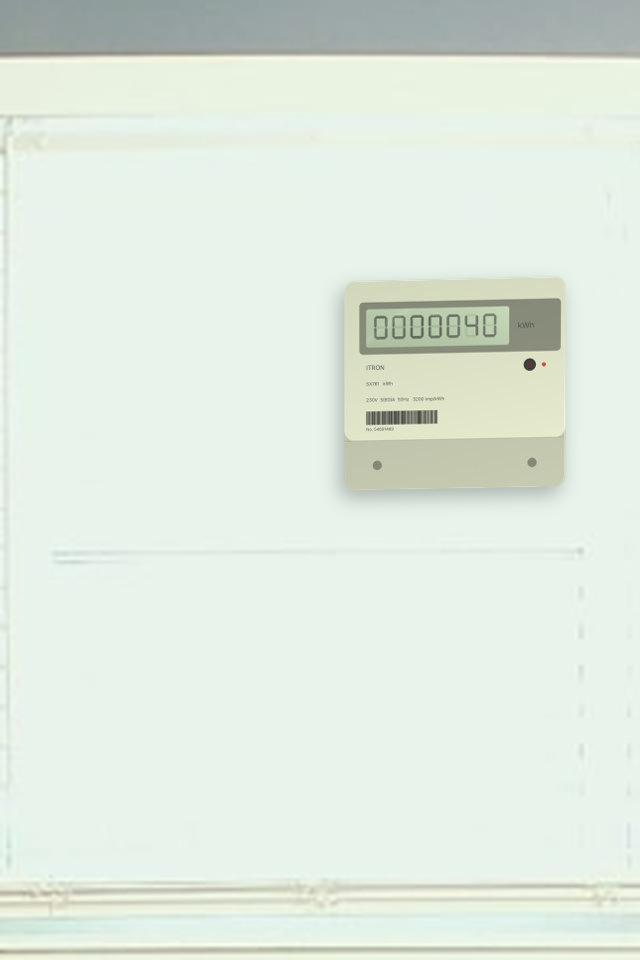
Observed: 40kWh
